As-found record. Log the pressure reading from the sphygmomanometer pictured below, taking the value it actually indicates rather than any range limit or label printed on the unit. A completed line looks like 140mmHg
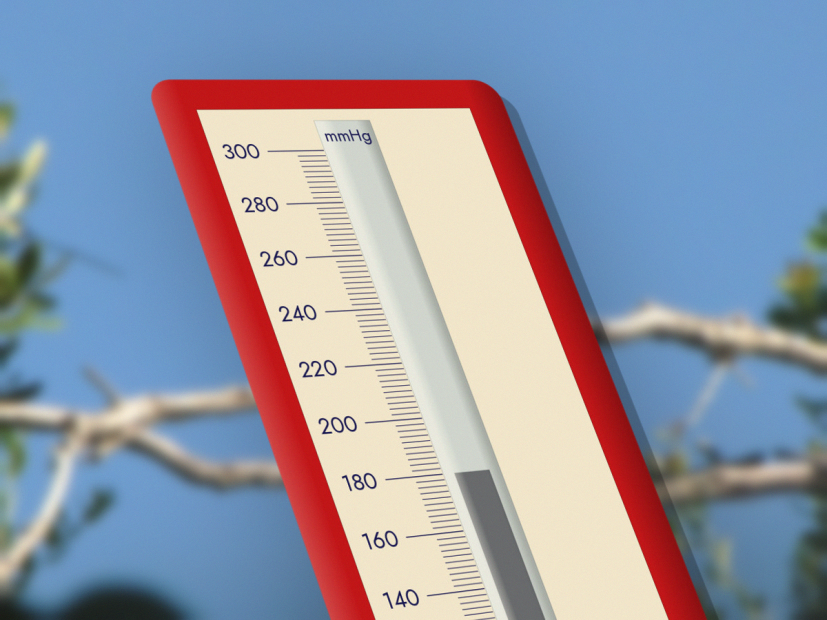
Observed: 180mmHg
